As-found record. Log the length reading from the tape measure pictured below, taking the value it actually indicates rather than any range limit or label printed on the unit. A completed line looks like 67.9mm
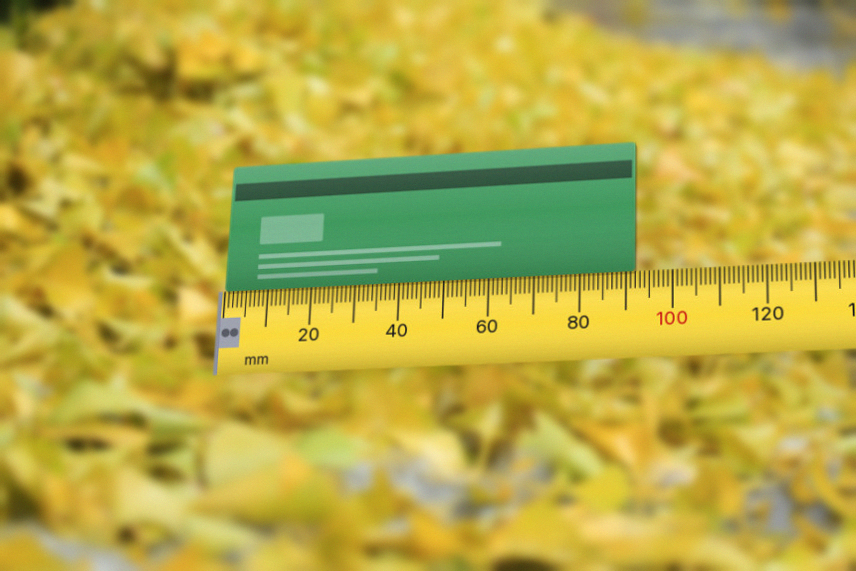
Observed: 92mm
